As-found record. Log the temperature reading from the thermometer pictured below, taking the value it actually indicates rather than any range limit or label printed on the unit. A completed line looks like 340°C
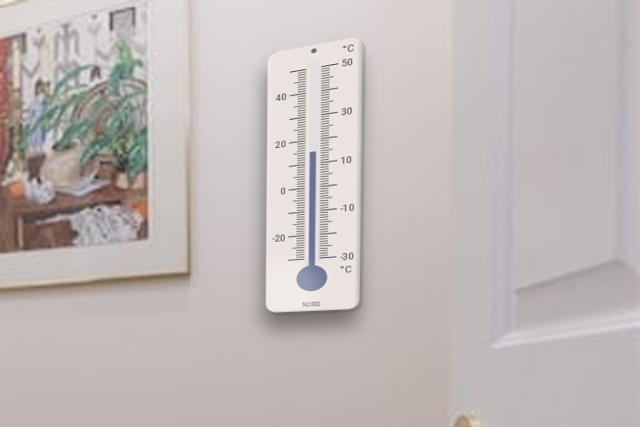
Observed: 15°C
